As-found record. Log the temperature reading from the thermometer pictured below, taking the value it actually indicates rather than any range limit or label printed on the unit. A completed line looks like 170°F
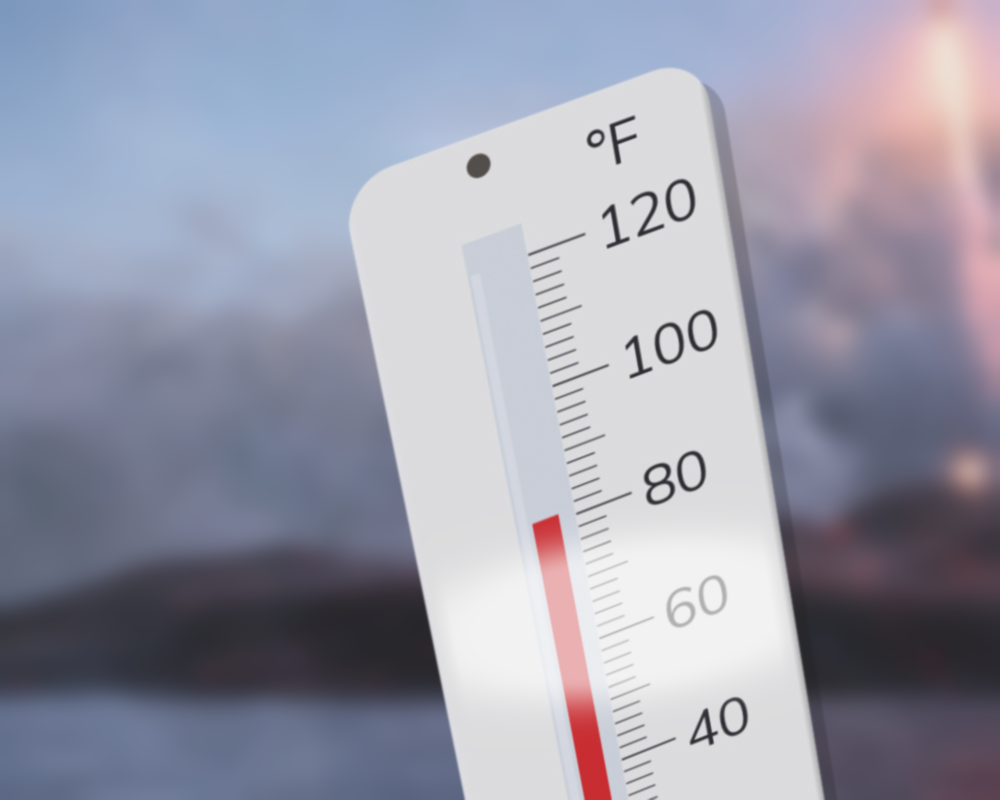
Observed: 81°F
